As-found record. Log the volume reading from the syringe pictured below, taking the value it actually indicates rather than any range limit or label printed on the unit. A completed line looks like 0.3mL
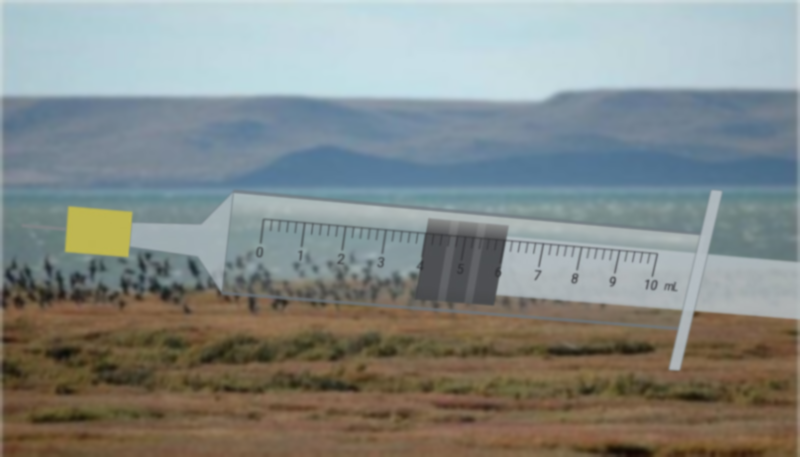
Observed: 4mL
